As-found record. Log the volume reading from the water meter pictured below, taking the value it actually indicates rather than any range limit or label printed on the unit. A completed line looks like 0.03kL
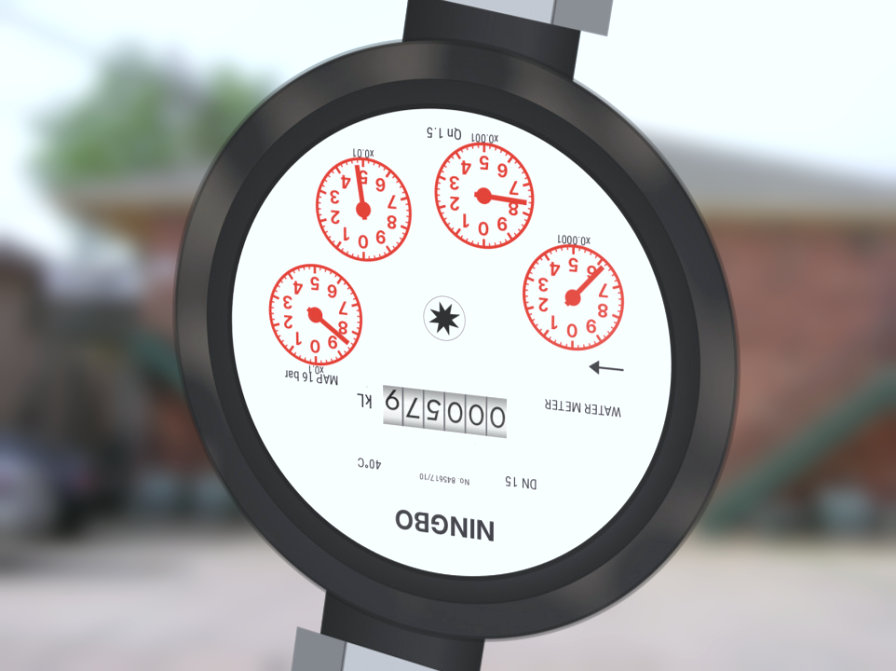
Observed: 578.8476kL
